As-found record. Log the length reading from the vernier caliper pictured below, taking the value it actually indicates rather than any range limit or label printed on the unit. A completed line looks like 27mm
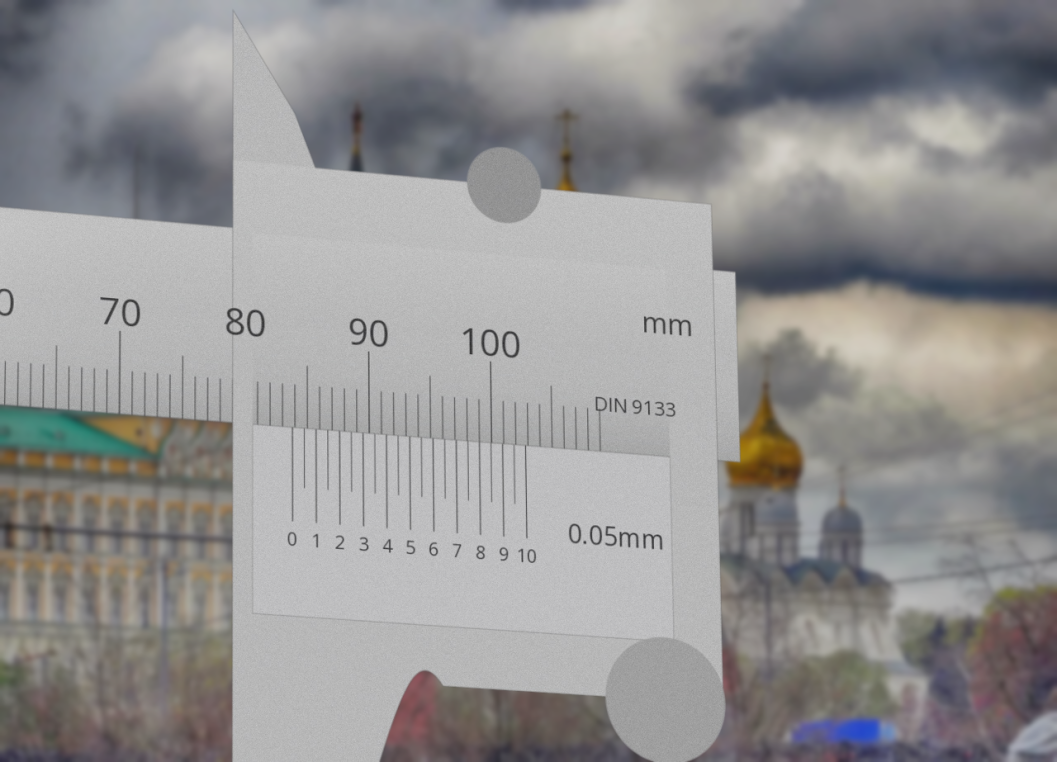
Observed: 83.8mm
